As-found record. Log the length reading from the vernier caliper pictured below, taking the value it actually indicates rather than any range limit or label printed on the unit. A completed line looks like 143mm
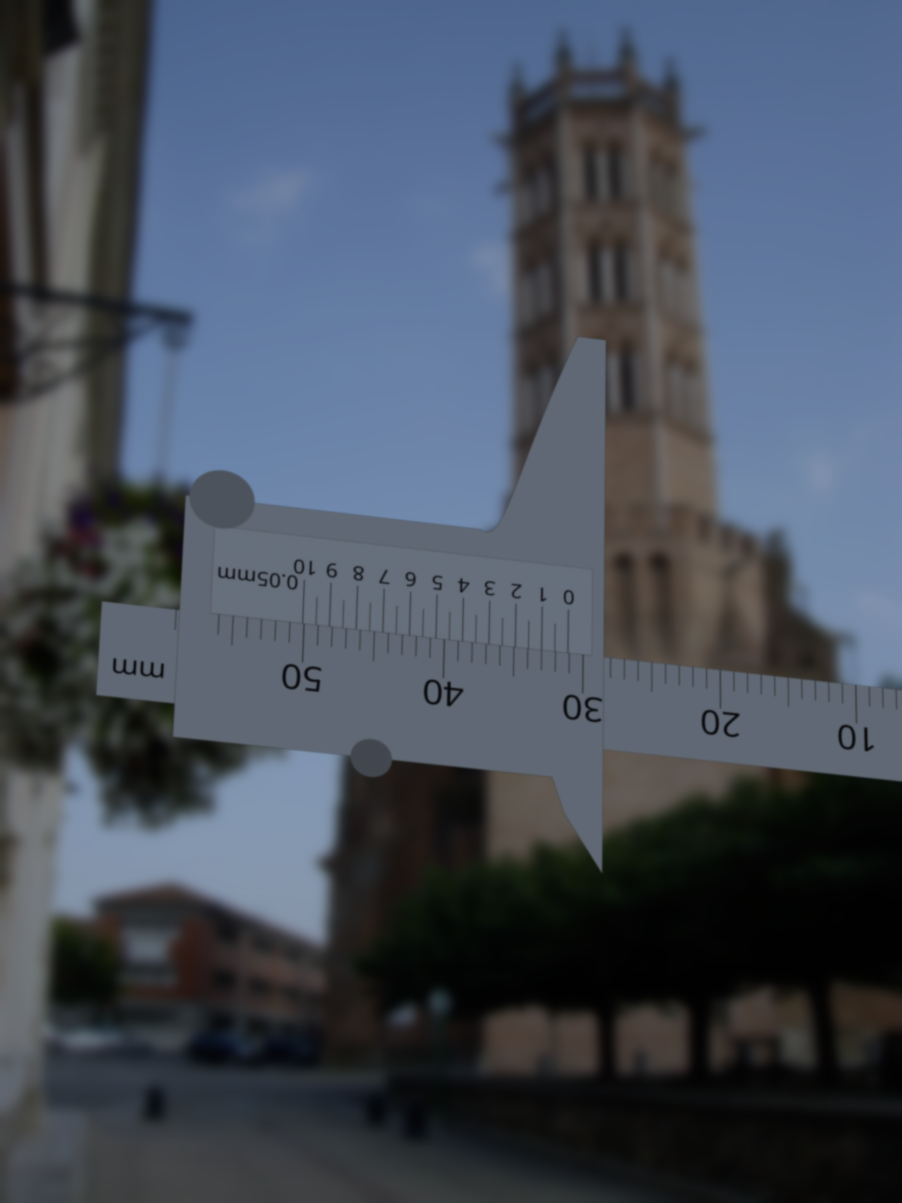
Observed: 31.1mm
